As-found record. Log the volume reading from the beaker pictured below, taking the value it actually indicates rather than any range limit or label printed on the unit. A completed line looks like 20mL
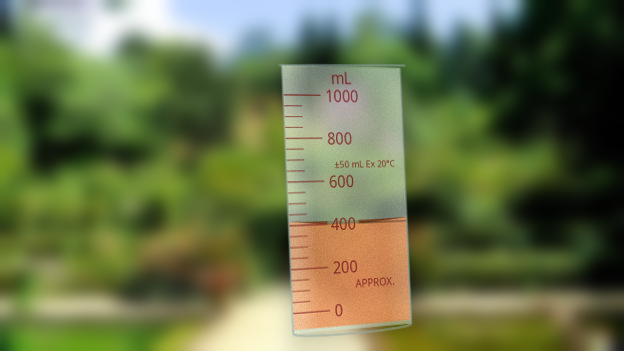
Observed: 400mL
